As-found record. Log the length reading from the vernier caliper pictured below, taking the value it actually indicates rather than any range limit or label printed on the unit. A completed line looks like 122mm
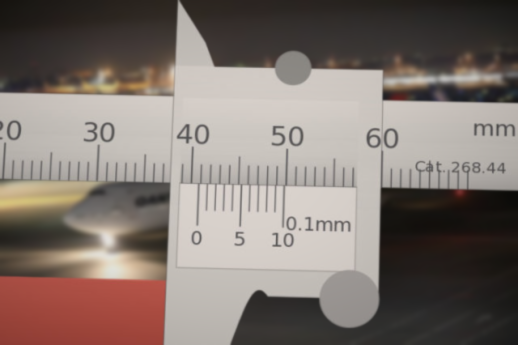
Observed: 40.8mm
